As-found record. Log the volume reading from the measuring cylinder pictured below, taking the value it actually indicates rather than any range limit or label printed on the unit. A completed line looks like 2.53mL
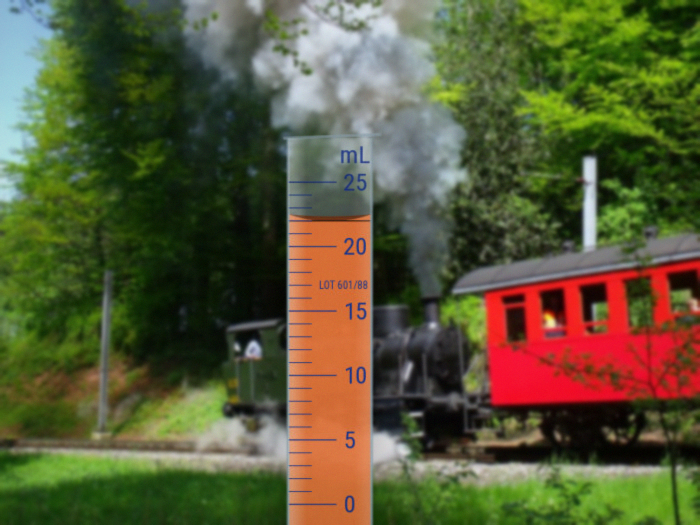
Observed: 22mL
